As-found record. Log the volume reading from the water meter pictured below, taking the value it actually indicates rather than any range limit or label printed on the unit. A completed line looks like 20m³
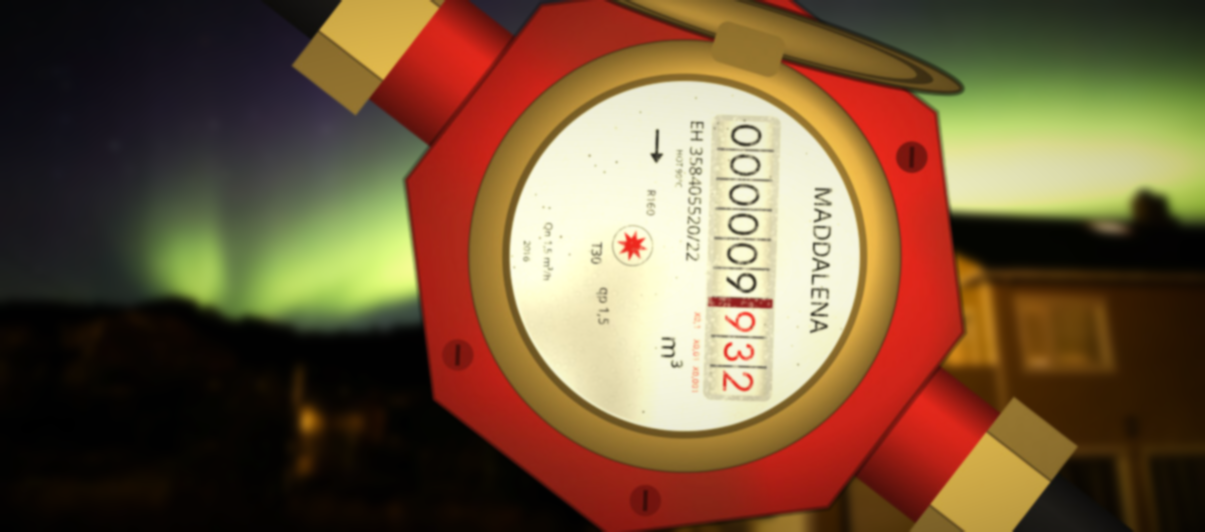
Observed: 9.932m³
